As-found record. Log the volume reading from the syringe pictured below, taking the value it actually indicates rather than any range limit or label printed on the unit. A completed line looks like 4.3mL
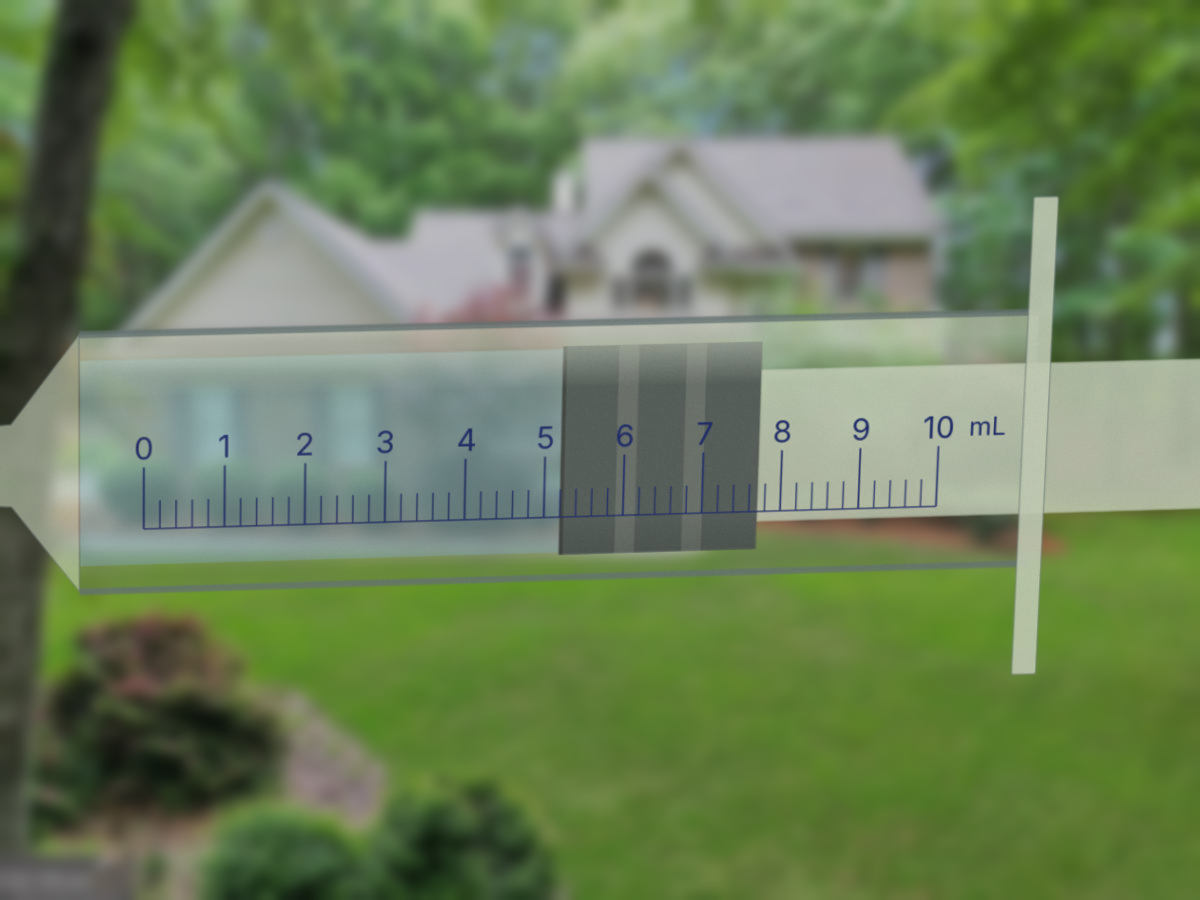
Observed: 5.2mL
